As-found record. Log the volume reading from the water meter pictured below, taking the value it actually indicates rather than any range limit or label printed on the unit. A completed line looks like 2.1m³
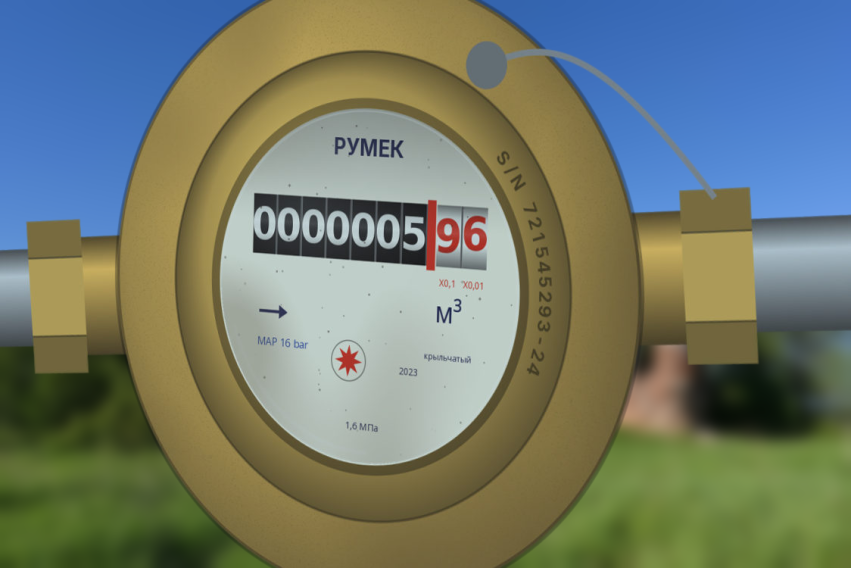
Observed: 5.96m³
